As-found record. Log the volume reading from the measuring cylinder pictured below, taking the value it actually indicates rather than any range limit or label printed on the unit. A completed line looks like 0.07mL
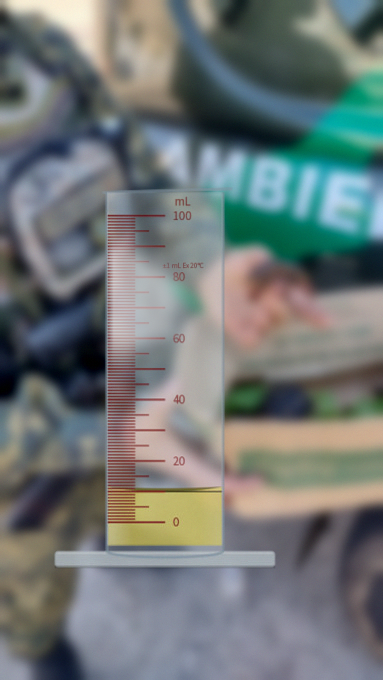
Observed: 10mL
